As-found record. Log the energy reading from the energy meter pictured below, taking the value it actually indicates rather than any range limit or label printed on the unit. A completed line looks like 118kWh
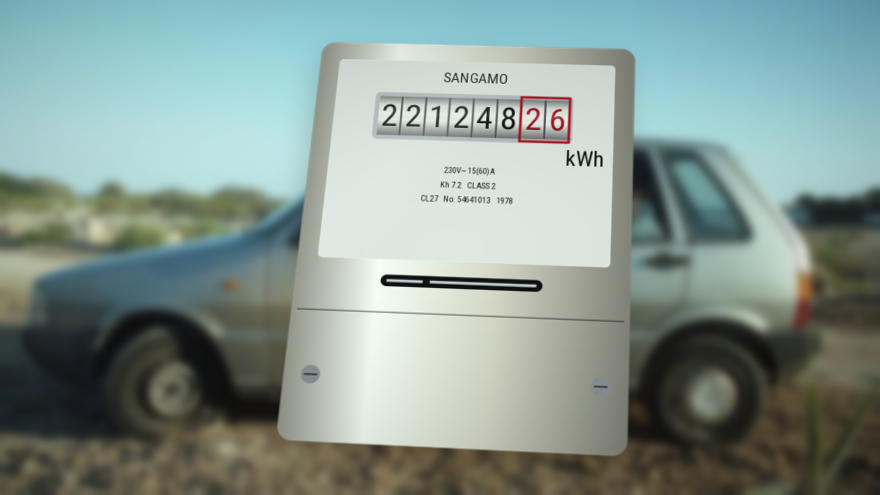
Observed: 221248.26kWh
